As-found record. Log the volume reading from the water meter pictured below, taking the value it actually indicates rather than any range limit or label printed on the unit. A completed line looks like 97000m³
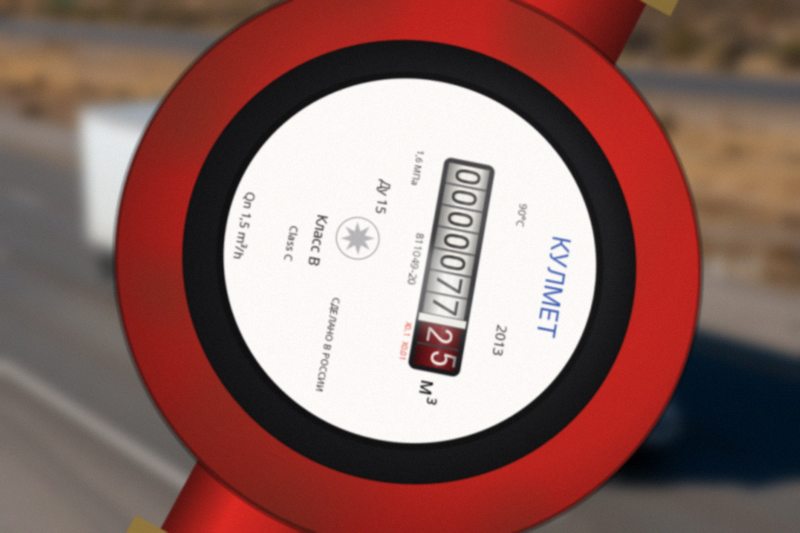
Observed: 77.25m³
